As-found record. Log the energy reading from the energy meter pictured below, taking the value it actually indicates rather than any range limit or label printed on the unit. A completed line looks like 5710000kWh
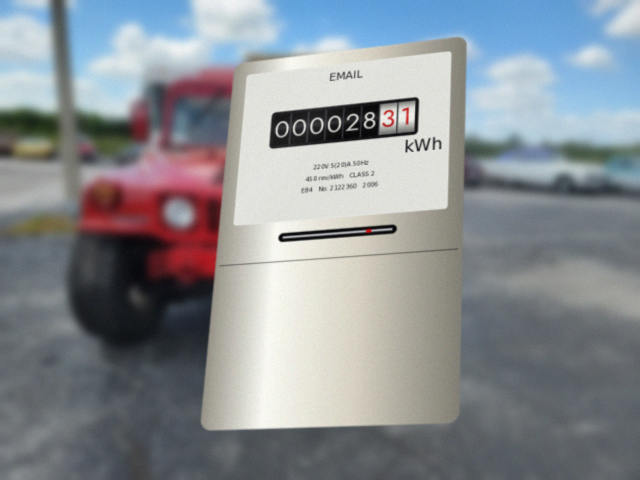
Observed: 28.31kWh
